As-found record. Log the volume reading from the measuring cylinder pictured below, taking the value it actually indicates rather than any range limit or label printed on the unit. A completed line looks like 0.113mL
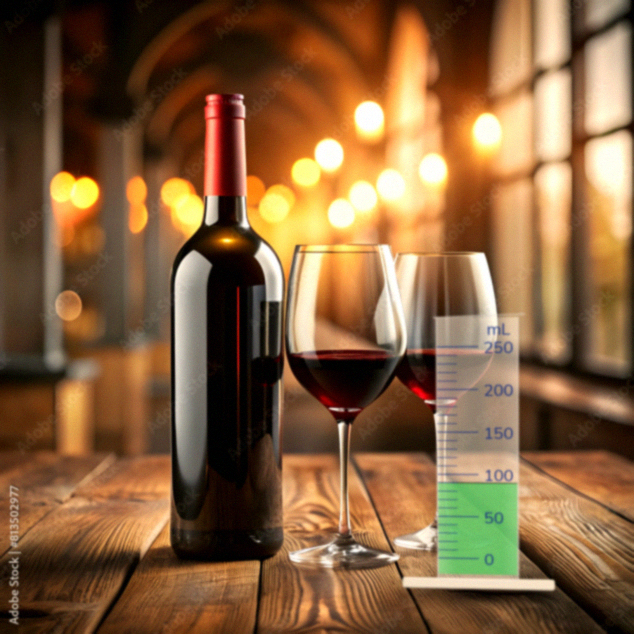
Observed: 90mL
